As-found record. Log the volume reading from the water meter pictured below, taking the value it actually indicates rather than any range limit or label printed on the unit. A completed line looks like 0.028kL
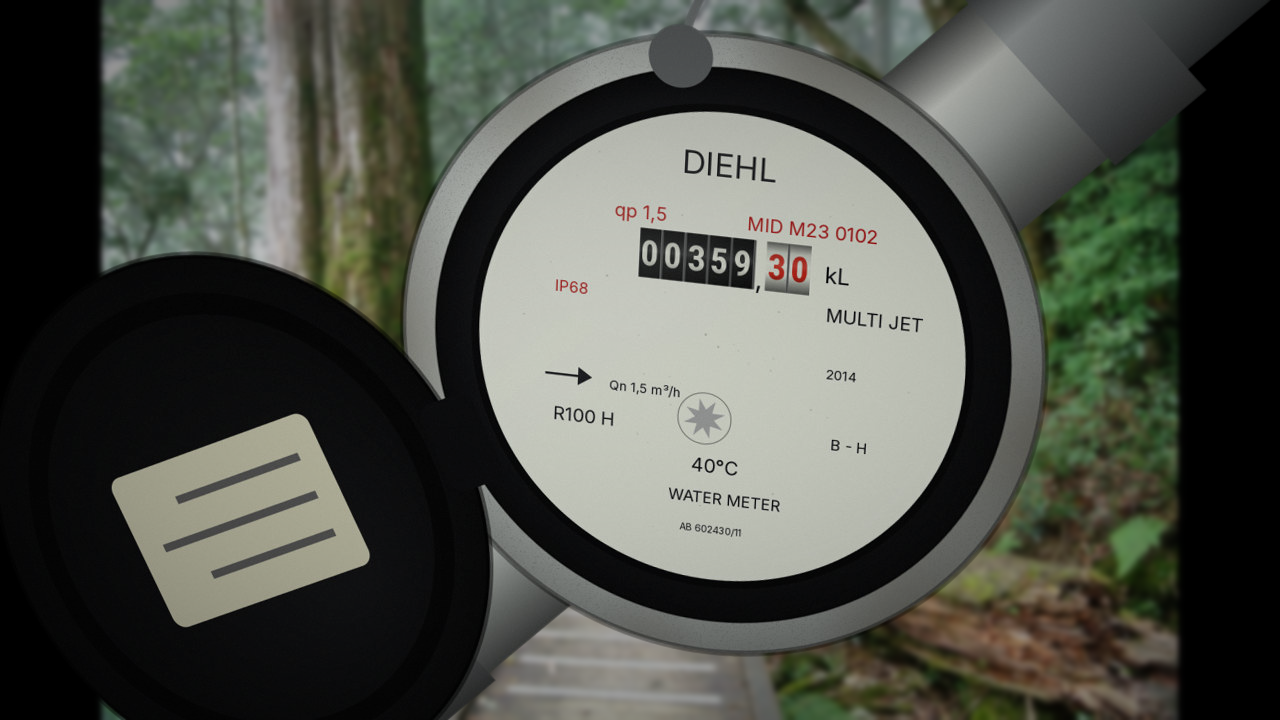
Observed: 359.30kL
